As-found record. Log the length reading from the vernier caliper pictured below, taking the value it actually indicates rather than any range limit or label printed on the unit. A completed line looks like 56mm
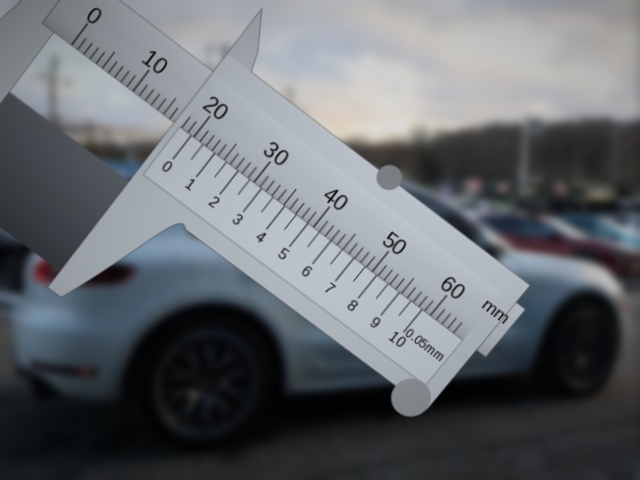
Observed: 19.6mm
